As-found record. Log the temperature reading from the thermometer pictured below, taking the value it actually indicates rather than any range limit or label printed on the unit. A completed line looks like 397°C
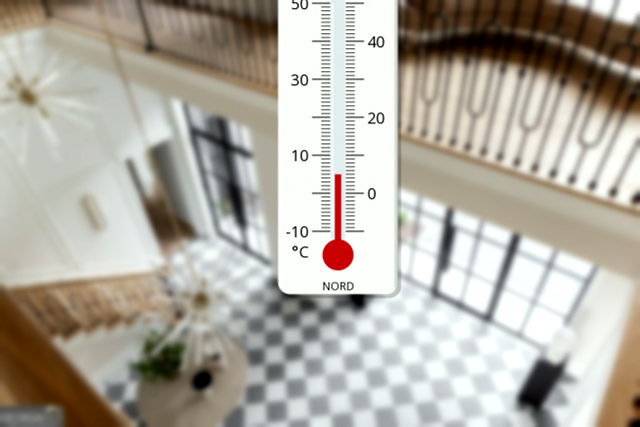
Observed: 5°C
